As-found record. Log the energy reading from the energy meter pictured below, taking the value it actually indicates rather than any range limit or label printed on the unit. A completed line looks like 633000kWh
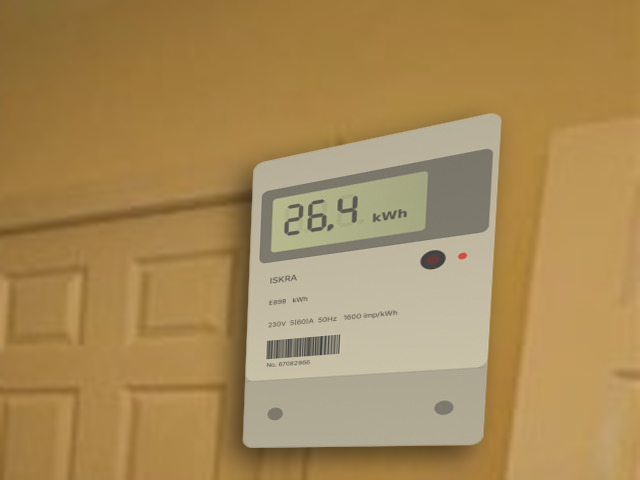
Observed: 26.4kWh
